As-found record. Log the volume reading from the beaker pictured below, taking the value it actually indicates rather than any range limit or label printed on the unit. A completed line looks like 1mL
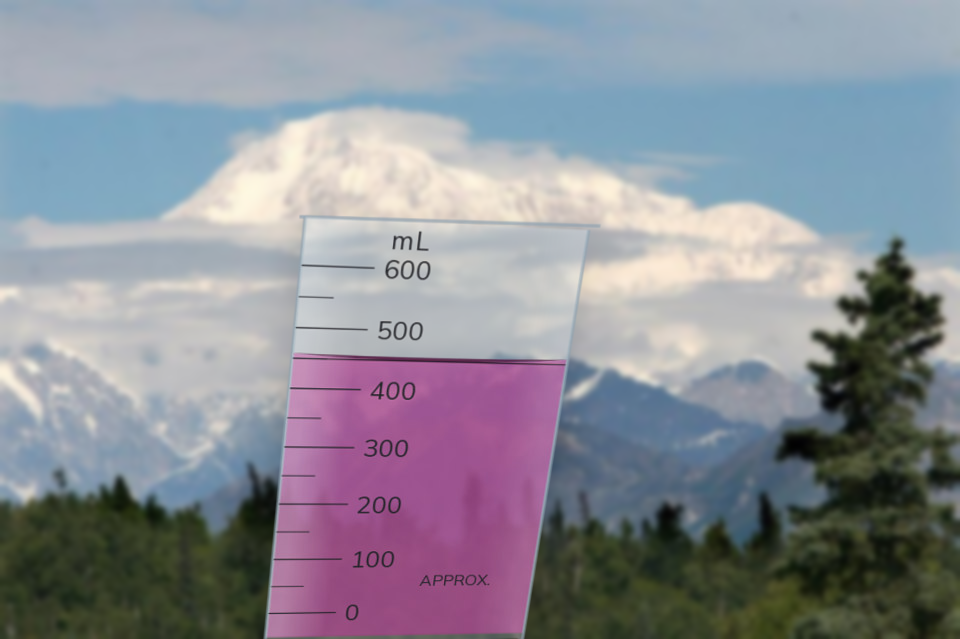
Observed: 450mL
